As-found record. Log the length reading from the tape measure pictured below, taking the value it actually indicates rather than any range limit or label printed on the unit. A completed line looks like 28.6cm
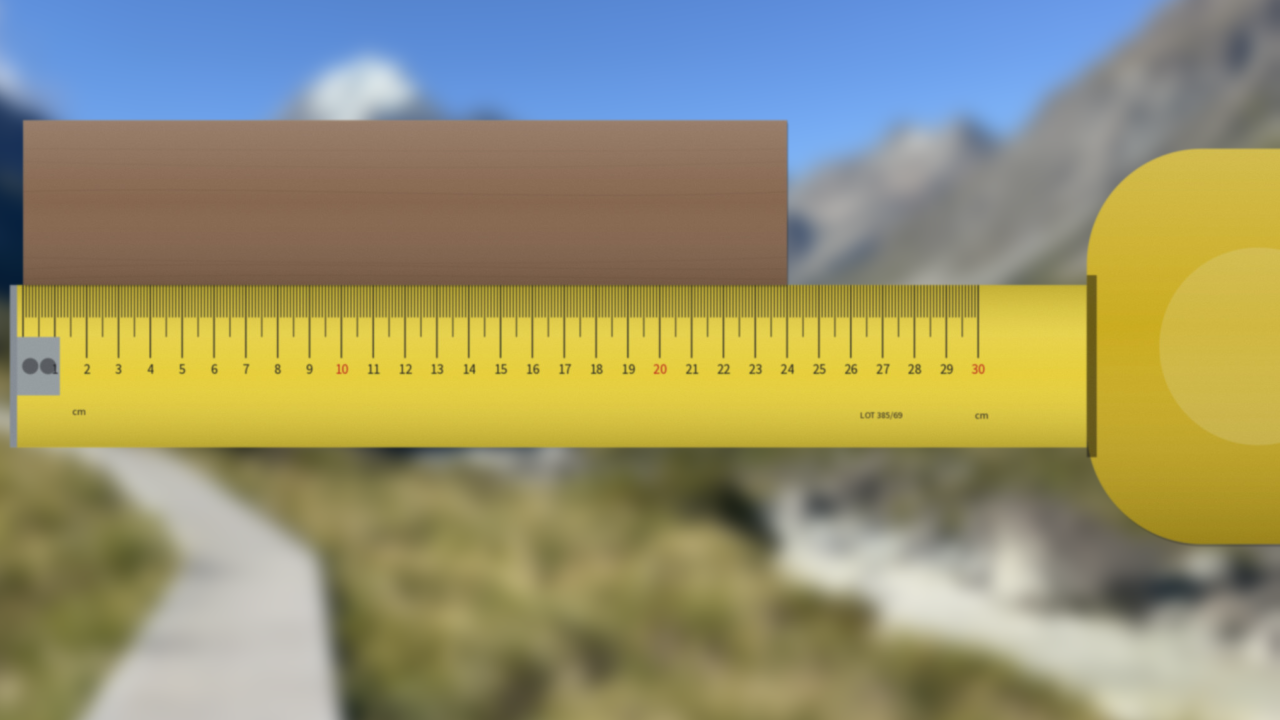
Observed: 24cm
